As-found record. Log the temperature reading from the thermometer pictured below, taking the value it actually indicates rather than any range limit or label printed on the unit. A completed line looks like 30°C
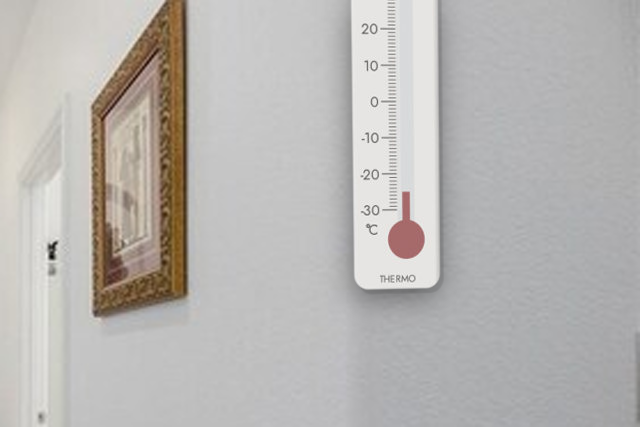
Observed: -25°C
